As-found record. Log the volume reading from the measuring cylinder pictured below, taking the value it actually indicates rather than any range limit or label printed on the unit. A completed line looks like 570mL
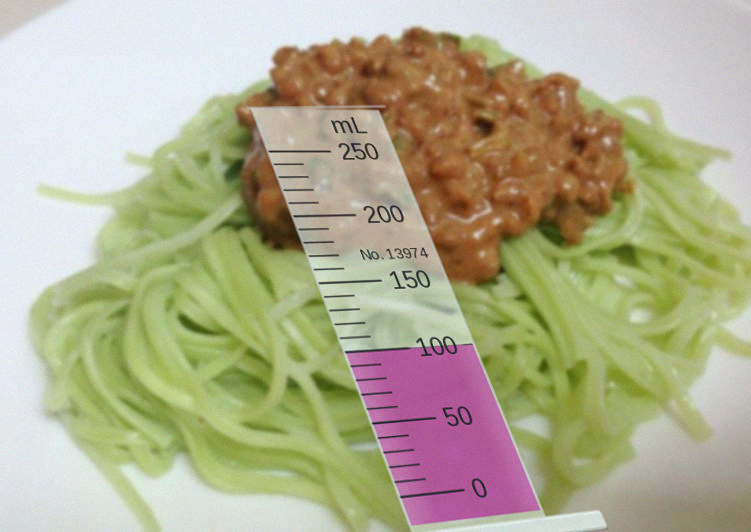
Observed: 100mL
